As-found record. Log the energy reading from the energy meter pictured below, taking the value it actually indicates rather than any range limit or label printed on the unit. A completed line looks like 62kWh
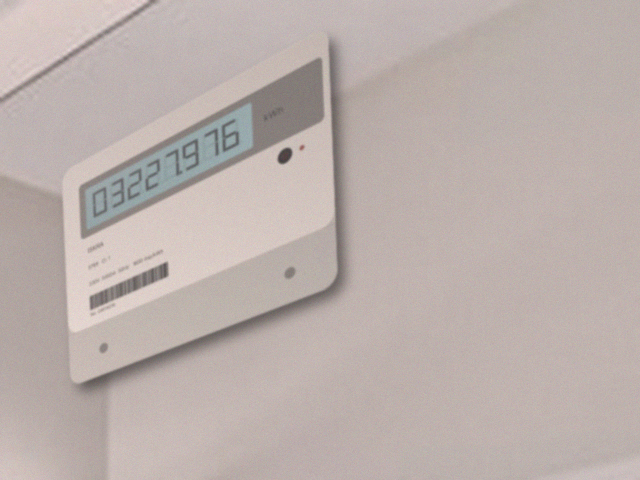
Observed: 3227.976kWh
